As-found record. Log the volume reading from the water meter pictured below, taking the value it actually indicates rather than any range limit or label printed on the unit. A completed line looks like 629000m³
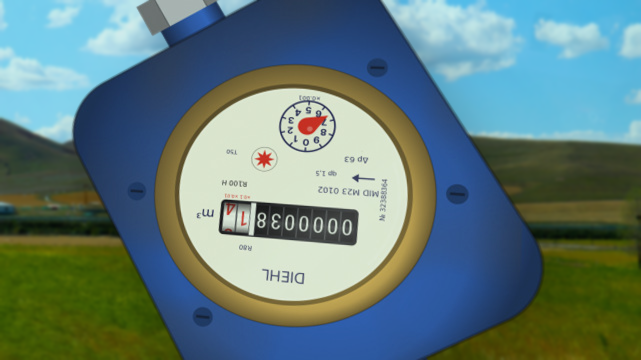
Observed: 38.136m³
